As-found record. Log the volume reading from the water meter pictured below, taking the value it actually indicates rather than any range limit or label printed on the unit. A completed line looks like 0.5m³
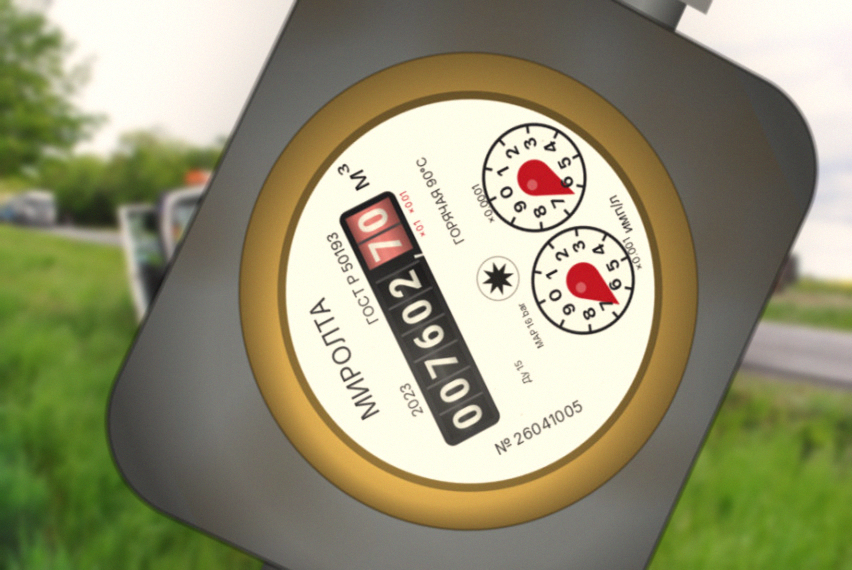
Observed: 7602.7066m³
